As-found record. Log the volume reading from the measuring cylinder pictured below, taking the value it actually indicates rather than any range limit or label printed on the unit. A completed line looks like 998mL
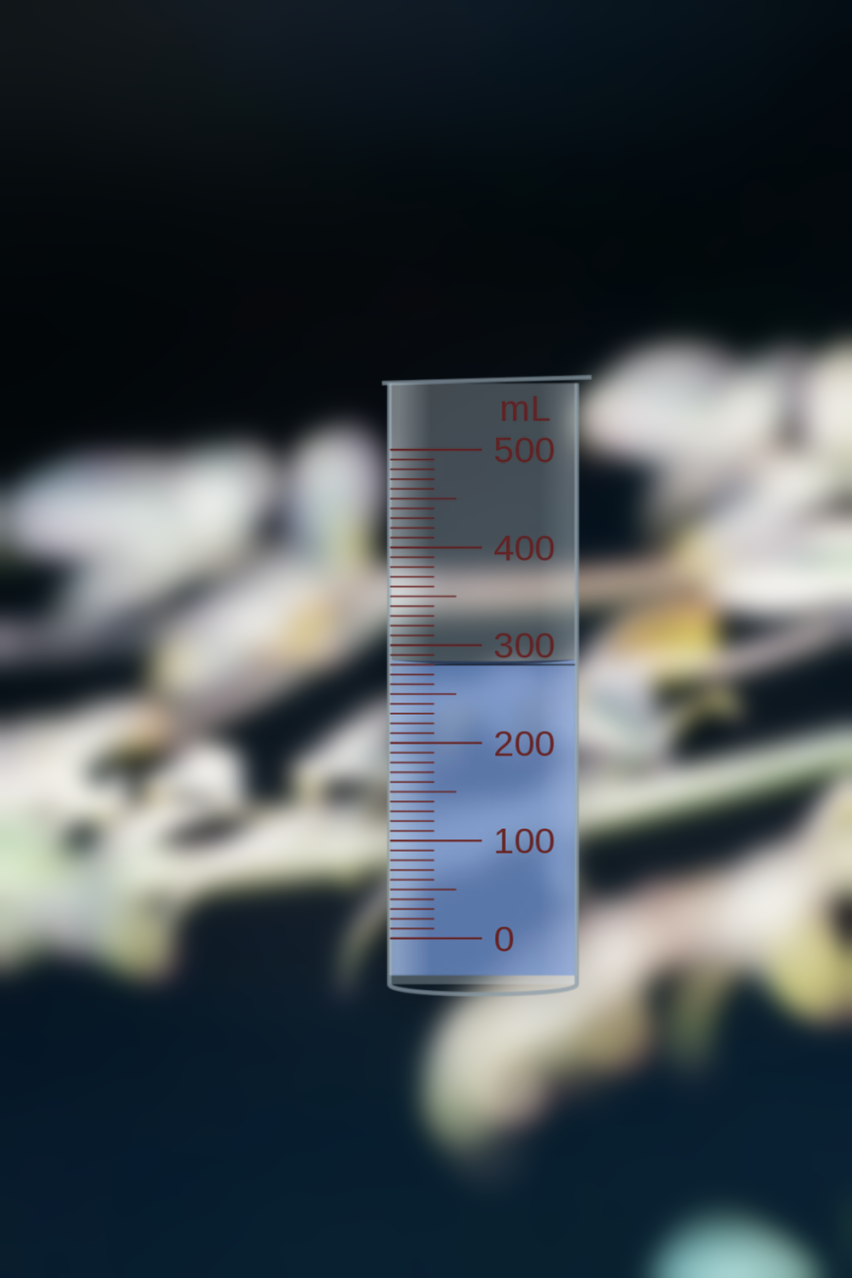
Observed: 280mL
